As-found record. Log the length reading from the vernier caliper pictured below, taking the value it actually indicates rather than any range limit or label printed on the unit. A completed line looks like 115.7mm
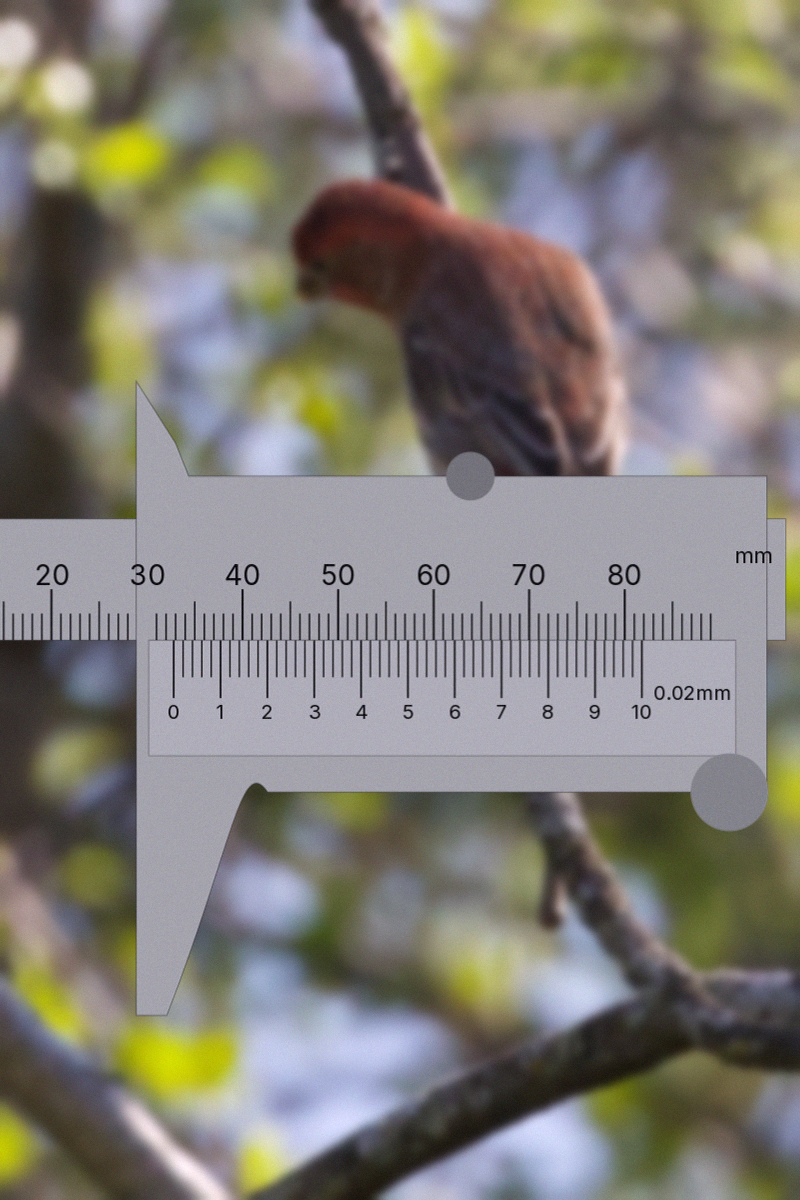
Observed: 32.8mm
